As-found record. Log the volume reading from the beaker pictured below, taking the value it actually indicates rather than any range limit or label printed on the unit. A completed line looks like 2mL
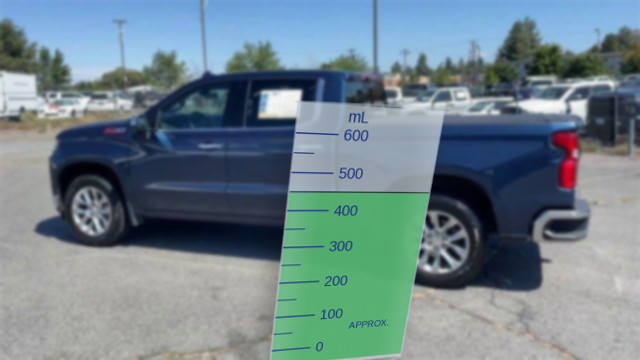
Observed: 450mL
